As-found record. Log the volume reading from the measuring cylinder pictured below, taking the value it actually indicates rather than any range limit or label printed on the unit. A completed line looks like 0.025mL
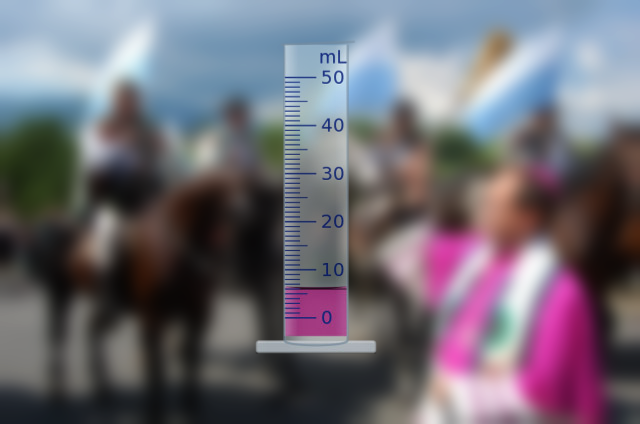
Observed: 6mL
